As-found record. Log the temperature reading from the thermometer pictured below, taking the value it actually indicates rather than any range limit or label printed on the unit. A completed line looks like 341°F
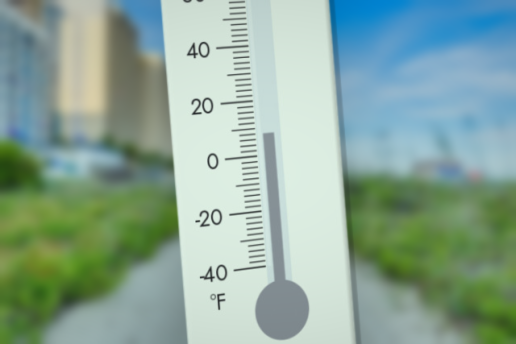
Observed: 8°F
